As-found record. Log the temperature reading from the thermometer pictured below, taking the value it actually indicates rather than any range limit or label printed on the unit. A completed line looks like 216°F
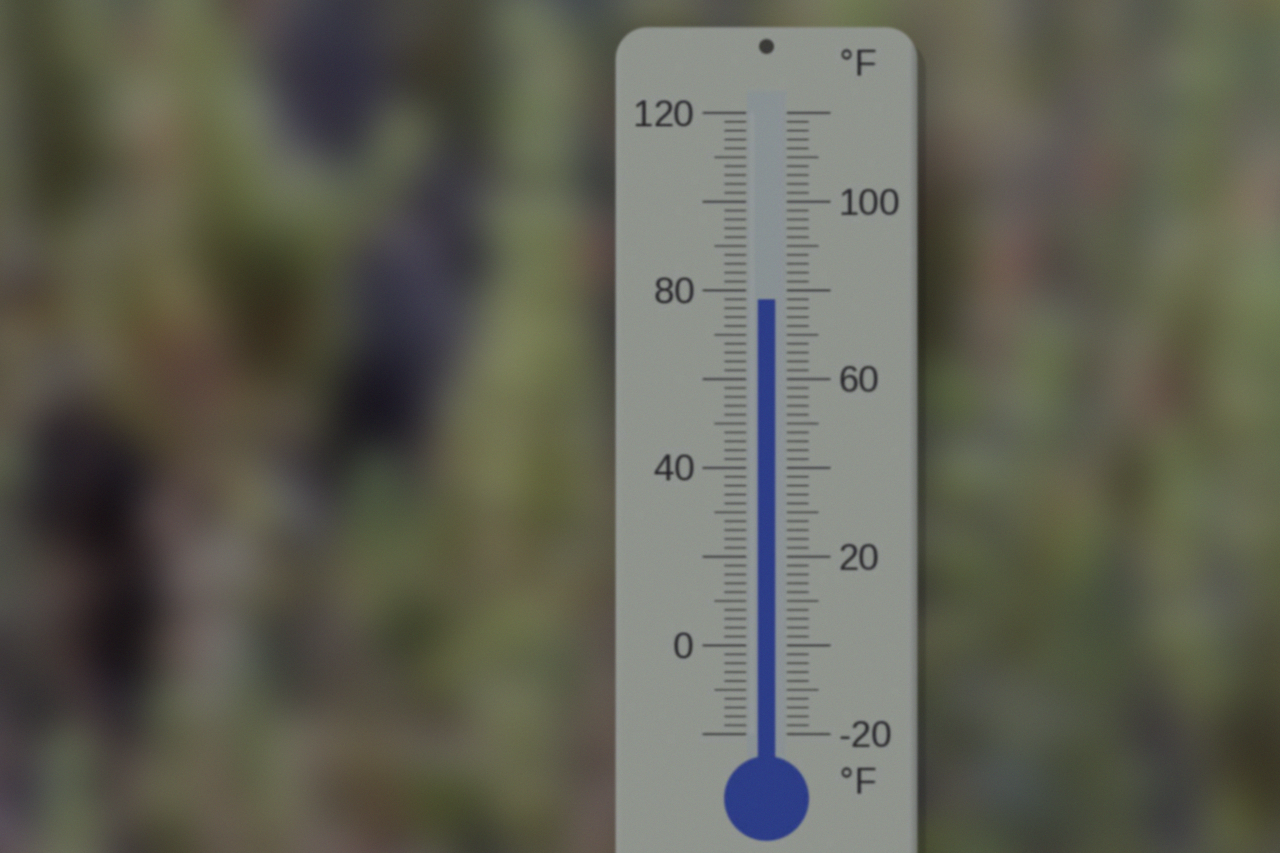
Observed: 78°F
